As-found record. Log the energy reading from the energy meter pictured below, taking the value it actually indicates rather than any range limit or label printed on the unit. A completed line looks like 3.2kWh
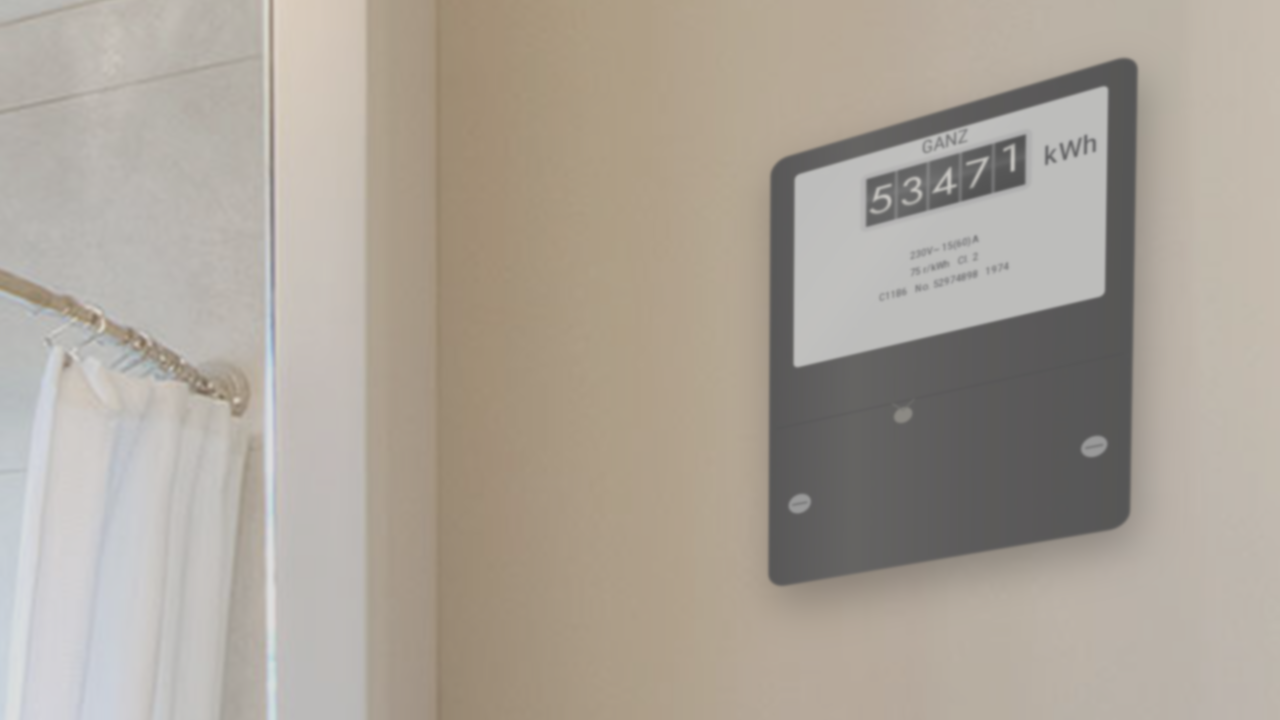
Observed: 53471kWh
